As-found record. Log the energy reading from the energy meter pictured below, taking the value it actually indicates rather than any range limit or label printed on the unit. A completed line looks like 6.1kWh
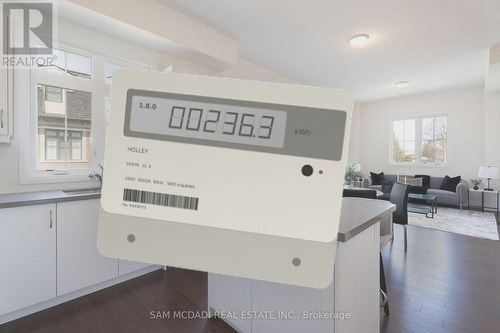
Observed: 236.3kWh
